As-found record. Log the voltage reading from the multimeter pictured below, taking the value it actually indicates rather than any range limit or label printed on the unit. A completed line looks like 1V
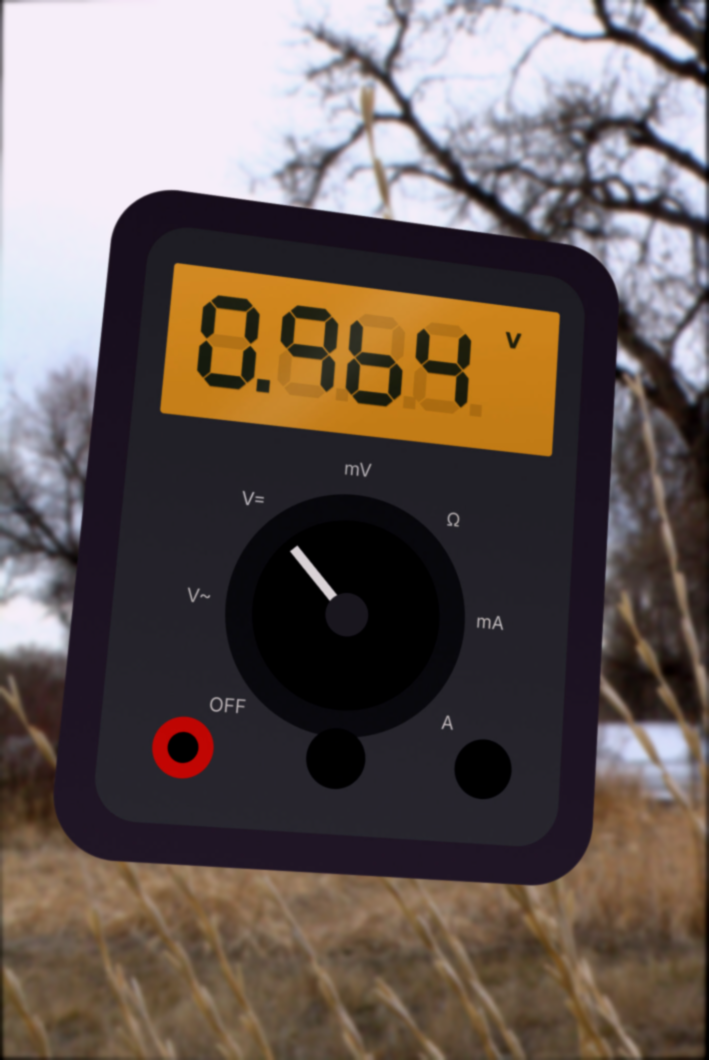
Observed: 0.964V
